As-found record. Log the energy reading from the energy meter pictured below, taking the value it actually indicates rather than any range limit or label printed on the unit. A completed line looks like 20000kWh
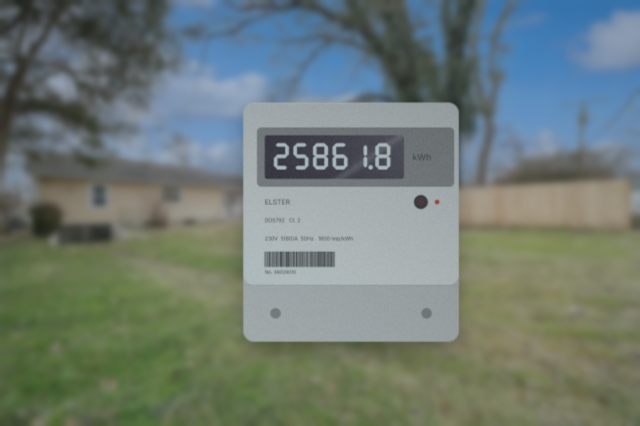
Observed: 25861.8kWh
